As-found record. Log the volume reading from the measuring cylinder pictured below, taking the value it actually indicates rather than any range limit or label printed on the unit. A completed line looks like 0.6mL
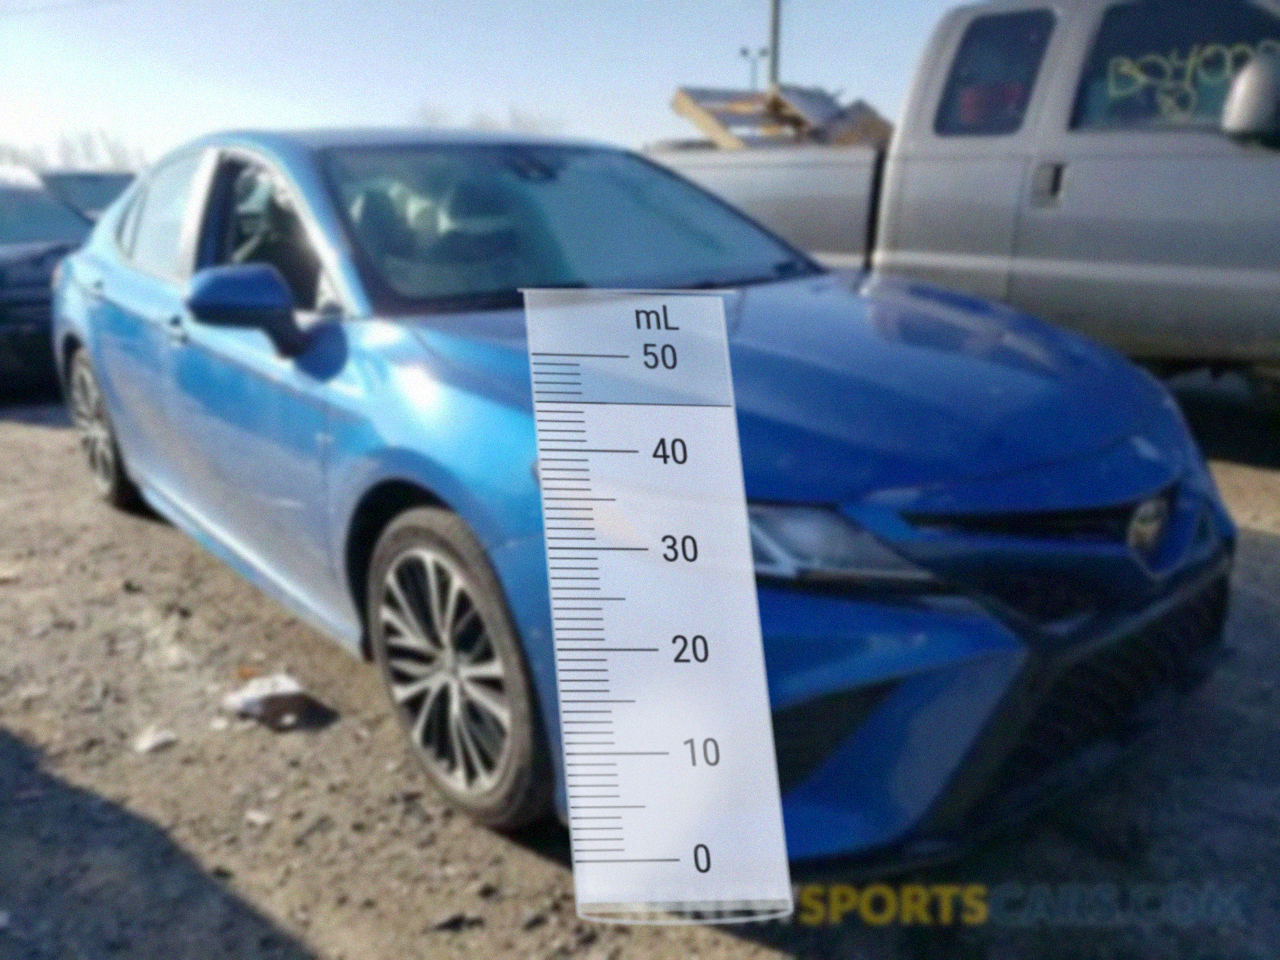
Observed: 45mL
